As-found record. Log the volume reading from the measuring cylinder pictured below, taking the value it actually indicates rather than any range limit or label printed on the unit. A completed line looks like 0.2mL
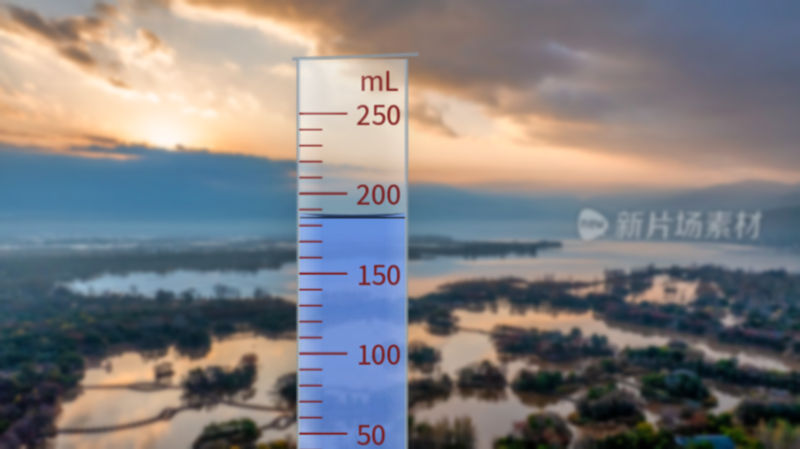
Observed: 185mL
